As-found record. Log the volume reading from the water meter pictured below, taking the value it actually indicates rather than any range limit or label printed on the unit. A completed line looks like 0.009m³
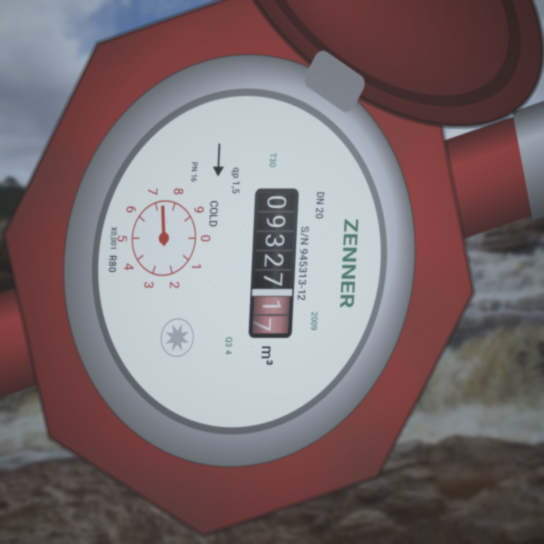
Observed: 9327.167m³
